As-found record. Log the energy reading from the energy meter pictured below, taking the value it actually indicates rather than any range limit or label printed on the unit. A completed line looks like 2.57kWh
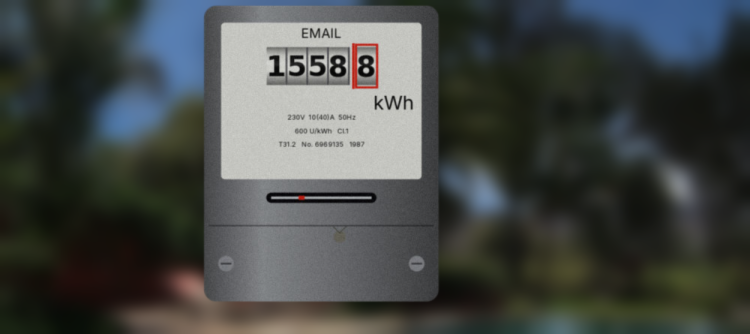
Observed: 1558.8kWh
